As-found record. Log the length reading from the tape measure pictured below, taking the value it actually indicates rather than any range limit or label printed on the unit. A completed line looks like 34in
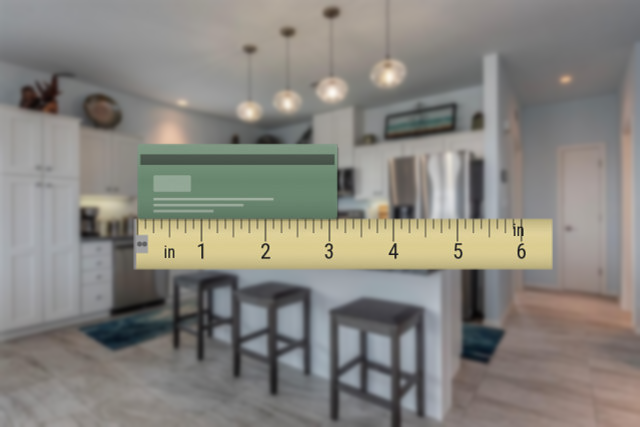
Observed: 3.125in
